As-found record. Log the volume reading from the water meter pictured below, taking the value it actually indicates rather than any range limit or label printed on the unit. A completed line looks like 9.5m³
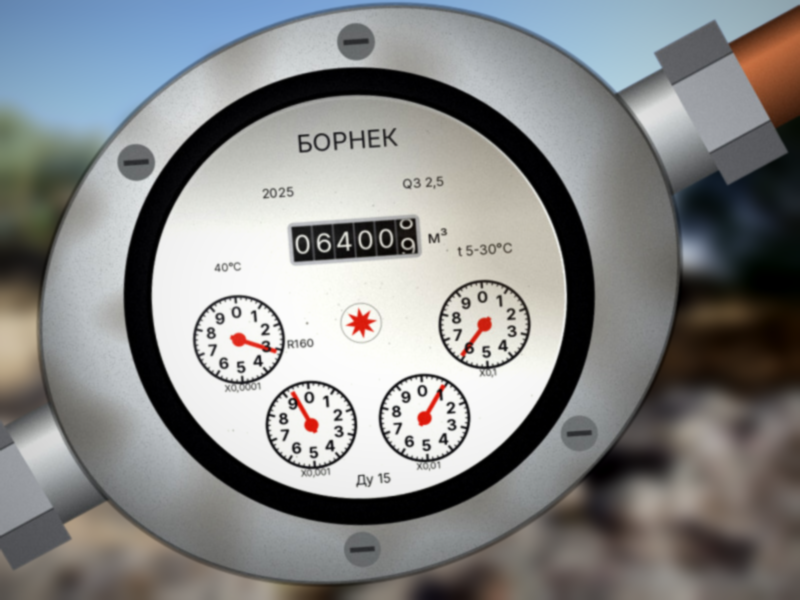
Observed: 64008.6093m³
